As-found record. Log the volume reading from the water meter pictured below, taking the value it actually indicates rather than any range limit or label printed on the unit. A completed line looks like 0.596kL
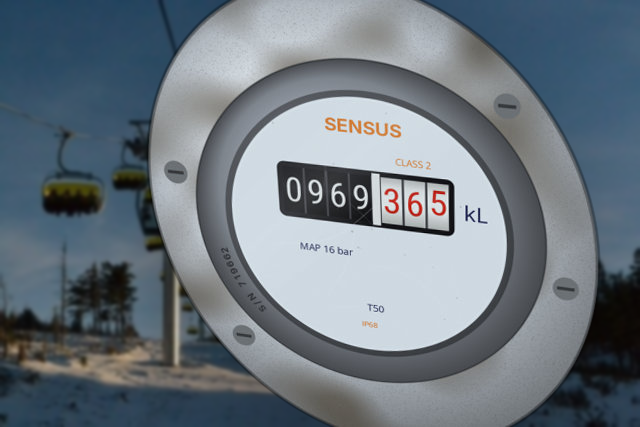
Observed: 969.365kL
